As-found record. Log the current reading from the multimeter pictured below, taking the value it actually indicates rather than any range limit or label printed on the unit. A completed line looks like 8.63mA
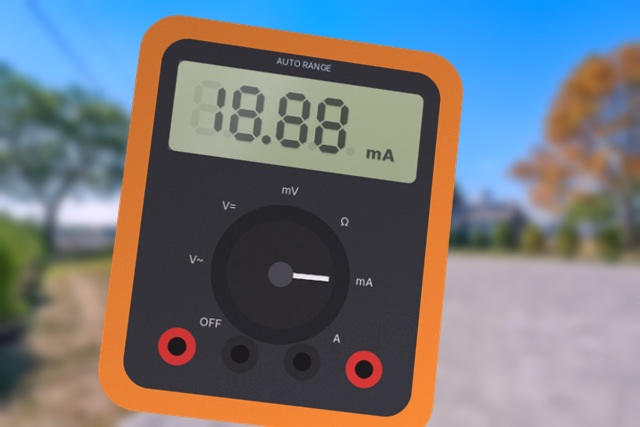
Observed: 18.88mA
